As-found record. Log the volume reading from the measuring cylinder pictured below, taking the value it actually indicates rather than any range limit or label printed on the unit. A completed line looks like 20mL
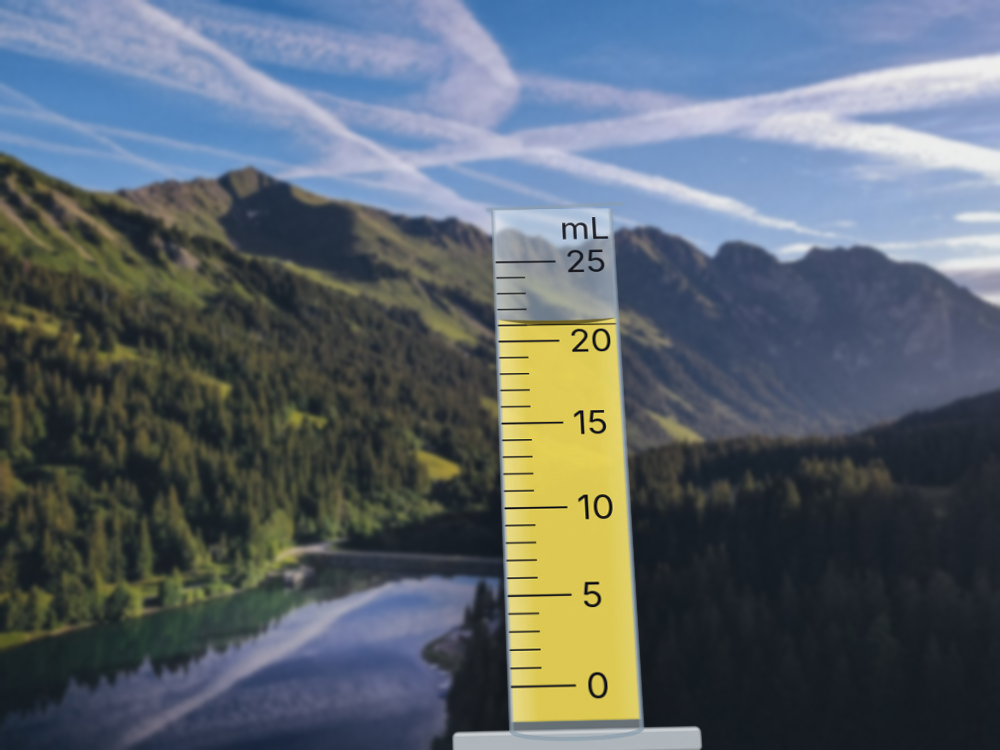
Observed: 21mL
